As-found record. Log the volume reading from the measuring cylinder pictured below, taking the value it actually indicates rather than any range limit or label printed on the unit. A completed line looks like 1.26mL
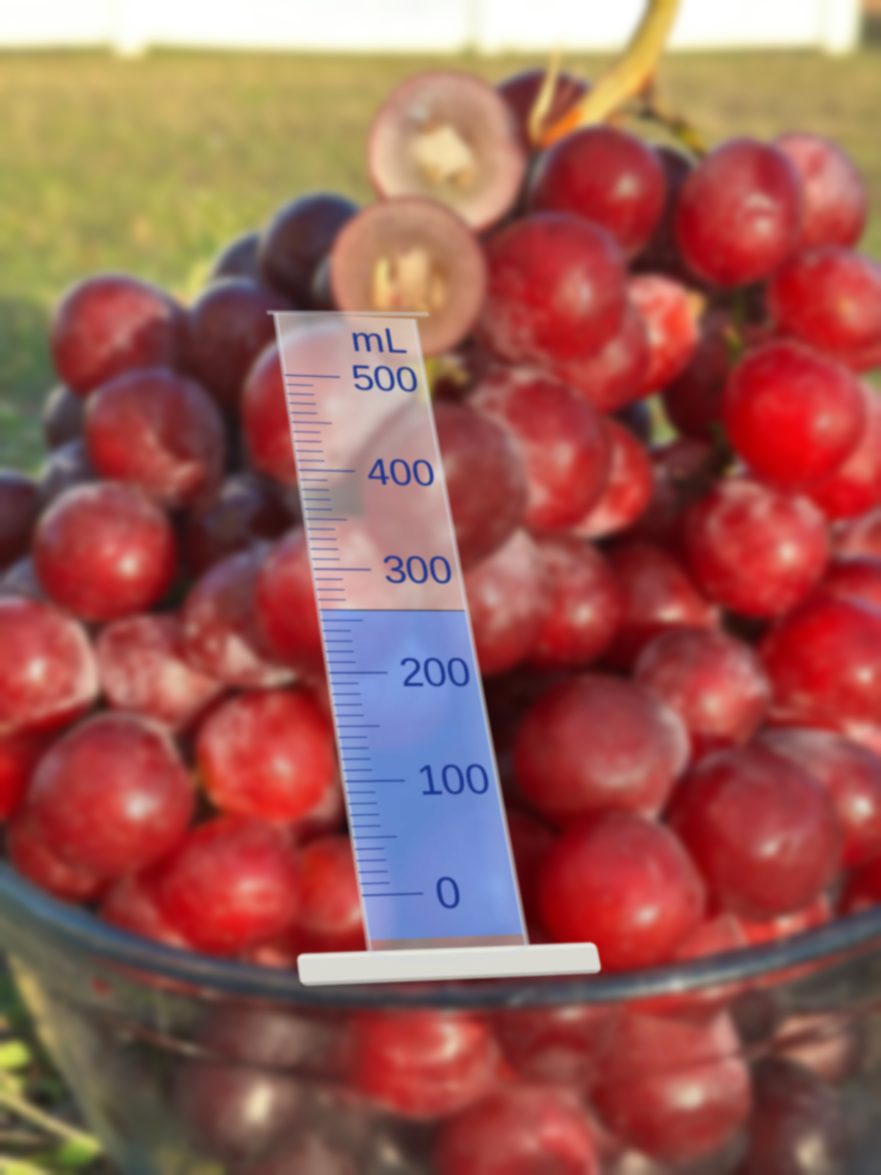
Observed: 260mL
